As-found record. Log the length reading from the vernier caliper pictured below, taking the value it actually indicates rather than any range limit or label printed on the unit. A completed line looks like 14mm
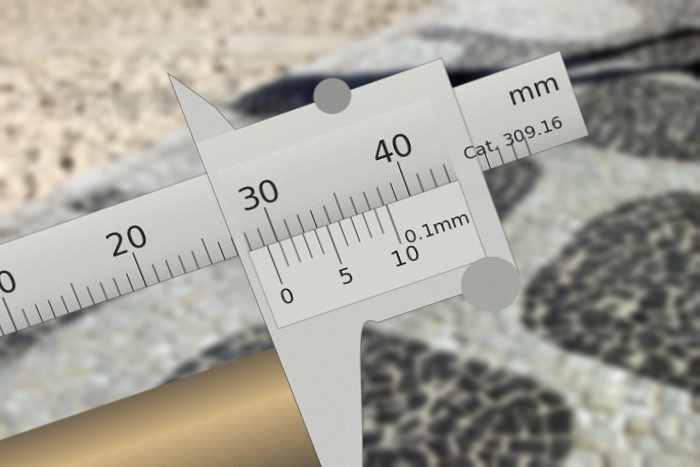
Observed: 29.2mm
